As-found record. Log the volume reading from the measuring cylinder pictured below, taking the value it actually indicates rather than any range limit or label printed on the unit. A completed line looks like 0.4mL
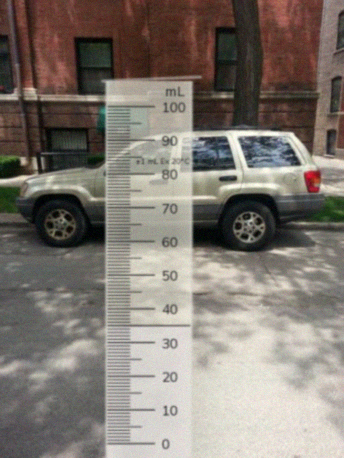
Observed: 35mL
